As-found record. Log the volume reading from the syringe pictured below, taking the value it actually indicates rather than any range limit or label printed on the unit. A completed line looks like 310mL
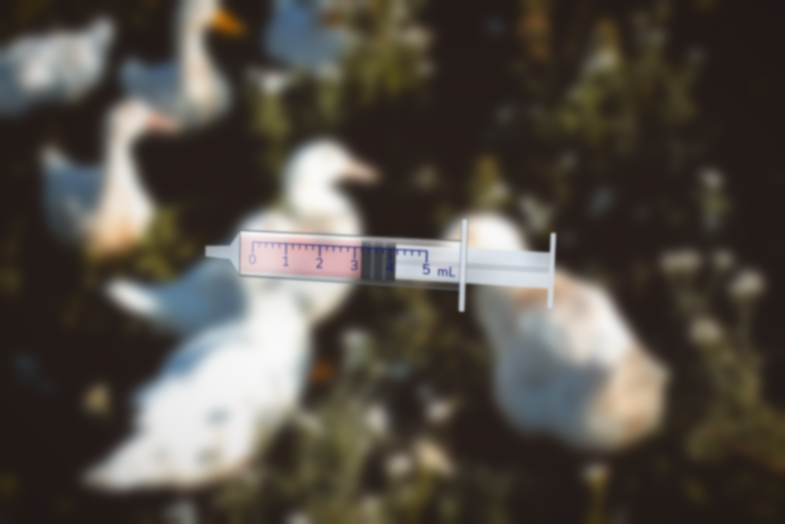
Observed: 3.2mL
